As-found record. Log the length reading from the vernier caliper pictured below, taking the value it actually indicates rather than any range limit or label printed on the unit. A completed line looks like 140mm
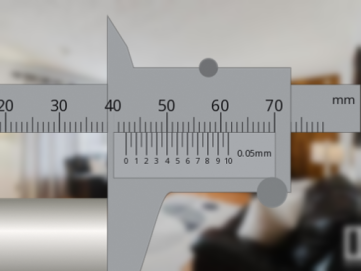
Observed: 42.4mm
